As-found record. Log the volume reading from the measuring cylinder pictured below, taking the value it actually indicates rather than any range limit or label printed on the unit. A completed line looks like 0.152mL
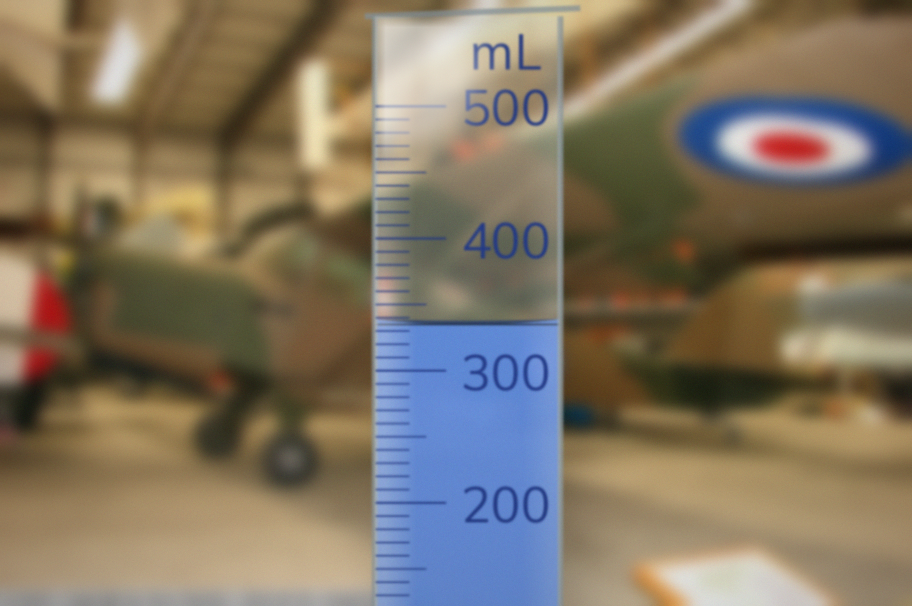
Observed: 335mL
